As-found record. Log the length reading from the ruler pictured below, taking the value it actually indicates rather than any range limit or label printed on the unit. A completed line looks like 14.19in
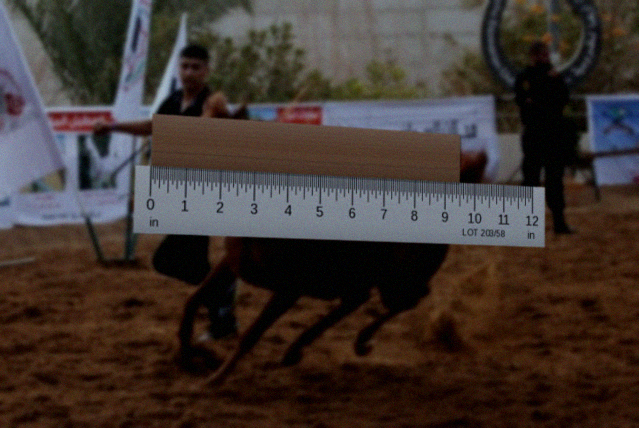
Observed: 9.5in
